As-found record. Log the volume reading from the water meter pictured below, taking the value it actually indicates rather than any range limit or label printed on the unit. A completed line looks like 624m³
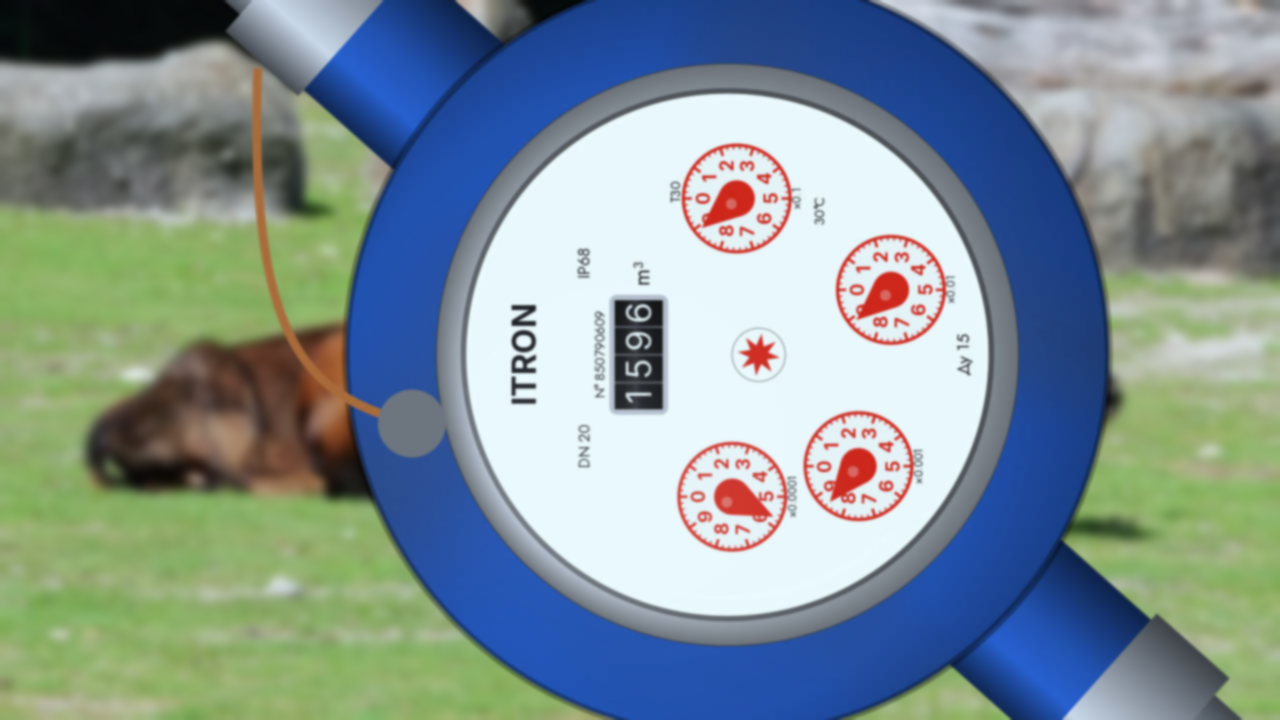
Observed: 1596.8885m³
